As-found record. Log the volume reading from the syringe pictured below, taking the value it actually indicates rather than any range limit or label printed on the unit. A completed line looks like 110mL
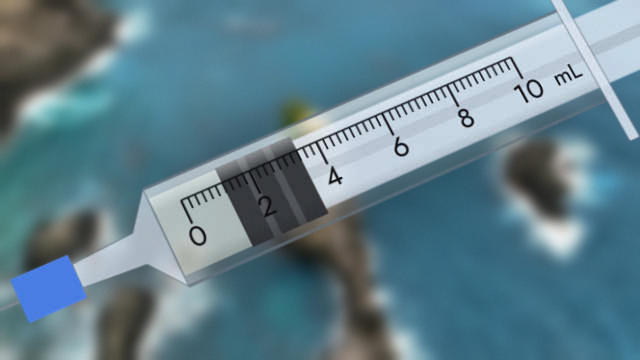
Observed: 1.2mL
